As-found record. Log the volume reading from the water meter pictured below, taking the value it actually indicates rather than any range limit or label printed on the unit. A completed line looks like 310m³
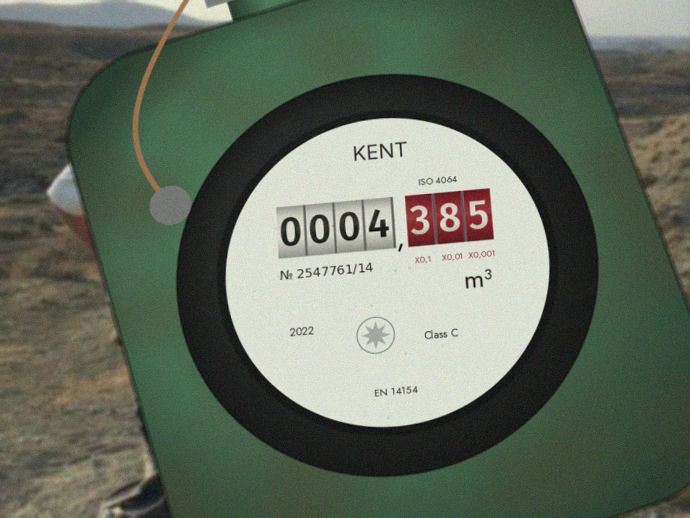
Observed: 4.385m³
